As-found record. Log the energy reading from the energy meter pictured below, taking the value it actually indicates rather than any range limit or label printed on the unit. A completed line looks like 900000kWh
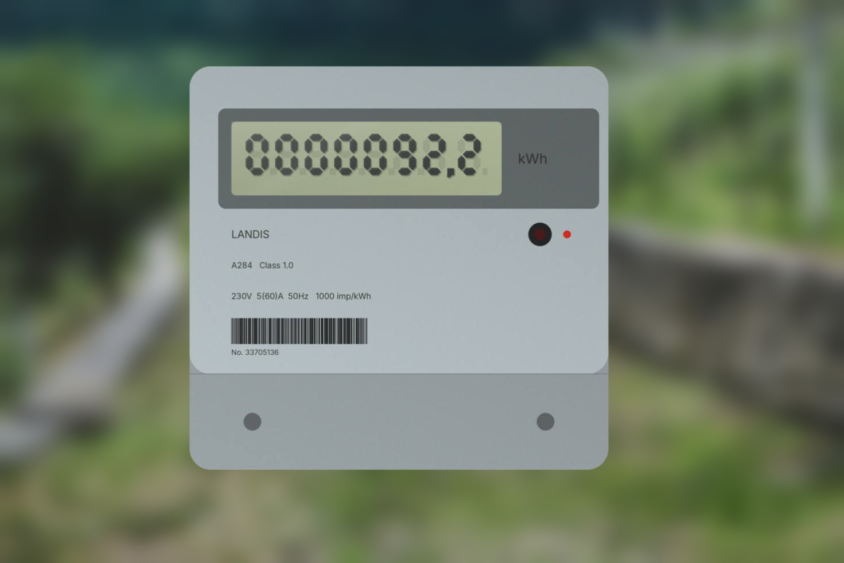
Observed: 92.2kWh
